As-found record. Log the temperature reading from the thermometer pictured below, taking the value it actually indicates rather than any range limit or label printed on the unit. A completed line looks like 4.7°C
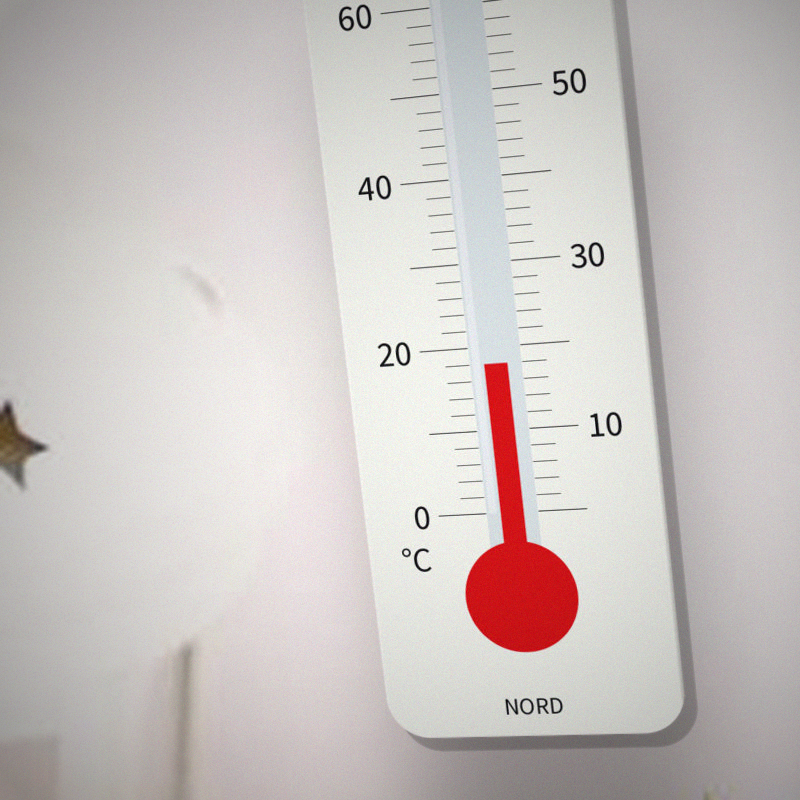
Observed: 18°C
